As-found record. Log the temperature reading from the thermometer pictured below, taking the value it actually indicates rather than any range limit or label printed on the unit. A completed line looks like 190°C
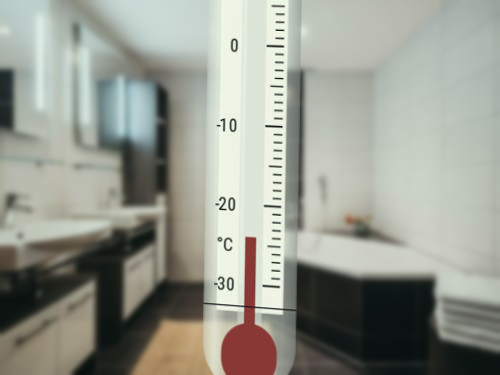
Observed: -24°C
